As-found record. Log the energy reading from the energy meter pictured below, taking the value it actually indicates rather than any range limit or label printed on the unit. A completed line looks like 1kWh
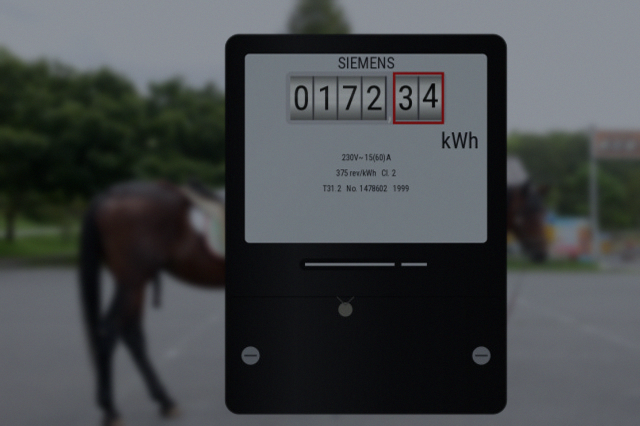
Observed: 172.34kWh
